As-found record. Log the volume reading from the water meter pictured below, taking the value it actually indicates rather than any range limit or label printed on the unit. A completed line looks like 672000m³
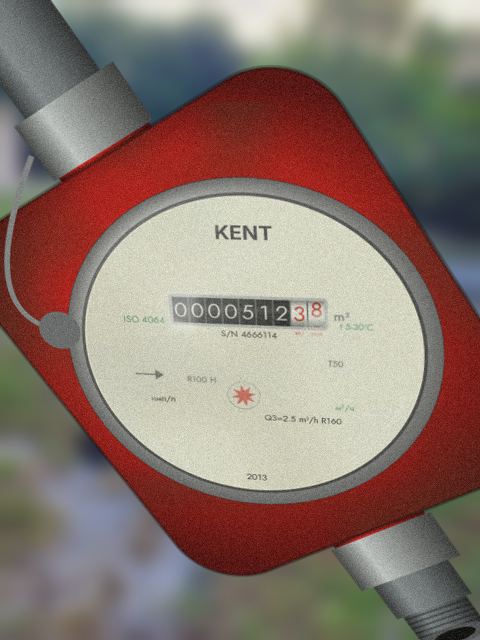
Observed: 512.38m³
